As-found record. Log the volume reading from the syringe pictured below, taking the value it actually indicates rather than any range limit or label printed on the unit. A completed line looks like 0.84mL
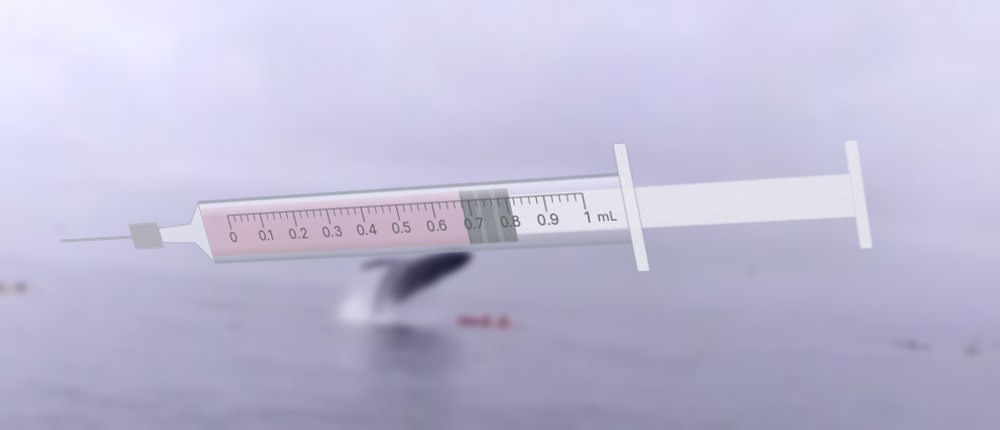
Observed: 0.68mL
